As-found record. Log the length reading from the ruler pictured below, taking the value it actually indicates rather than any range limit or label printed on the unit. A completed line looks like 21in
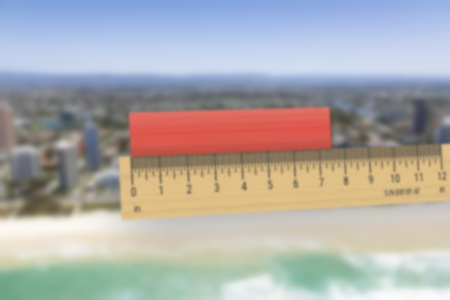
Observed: 7.5in
